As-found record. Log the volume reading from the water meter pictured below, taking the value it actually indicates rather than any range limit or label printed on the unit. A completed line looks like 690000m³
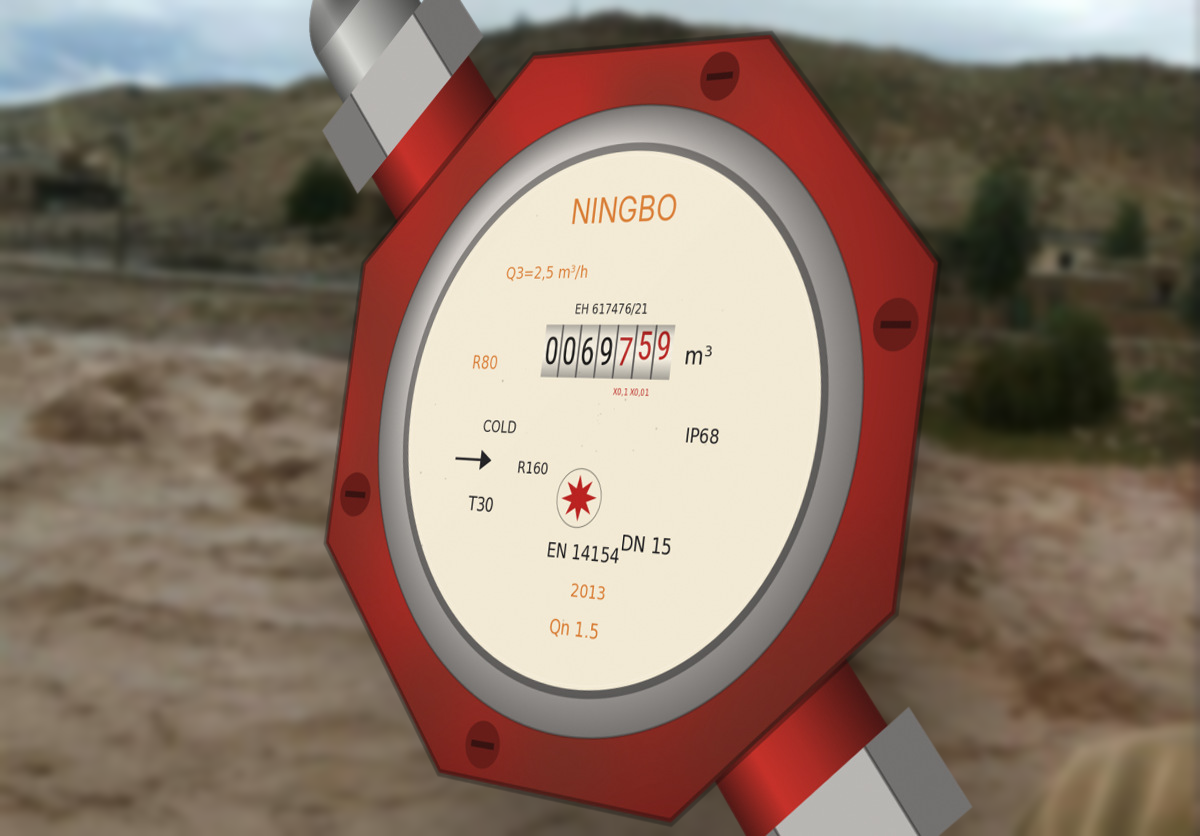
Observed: 69.759m³
